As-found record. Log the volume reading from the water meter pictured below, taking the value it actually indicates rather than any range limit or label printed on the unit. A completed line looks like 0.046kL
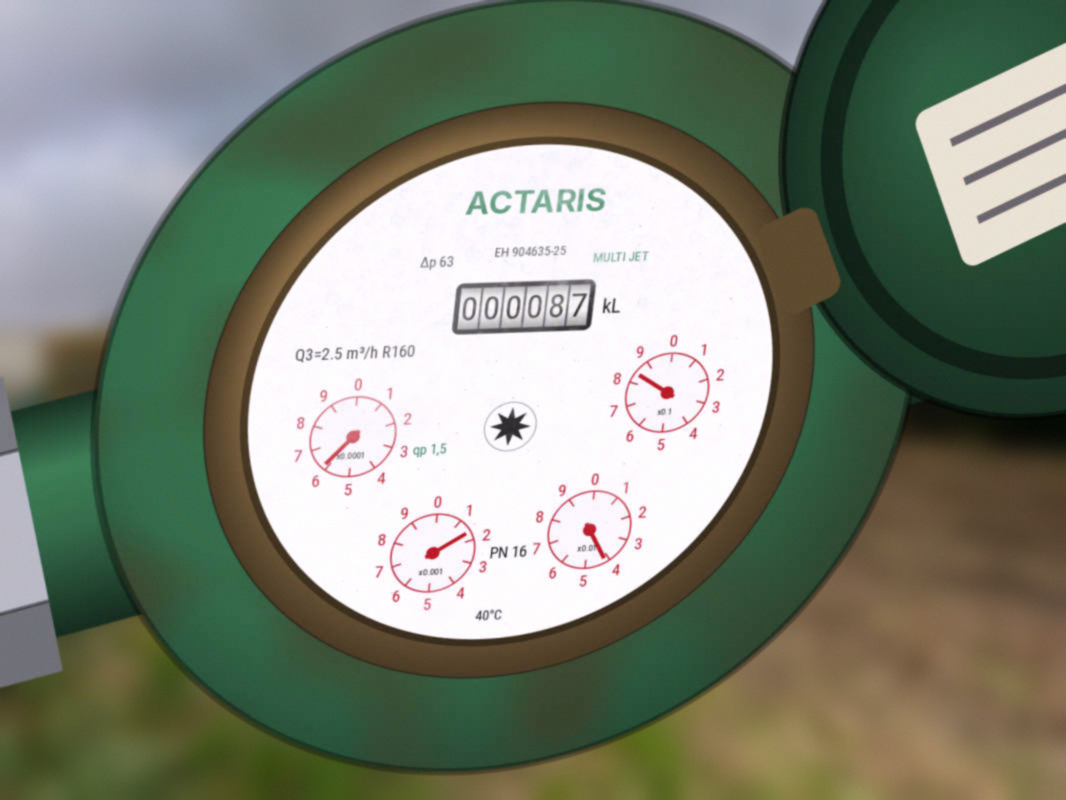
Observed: 87.8416kL
